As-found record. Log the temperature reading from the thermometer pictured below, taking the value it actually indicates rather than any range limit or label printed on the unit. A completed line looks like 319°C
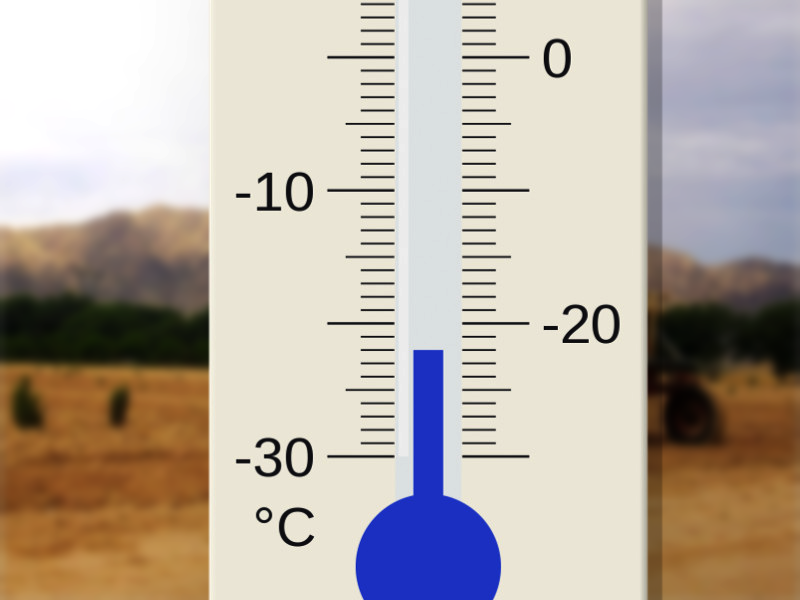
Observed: -22°C
